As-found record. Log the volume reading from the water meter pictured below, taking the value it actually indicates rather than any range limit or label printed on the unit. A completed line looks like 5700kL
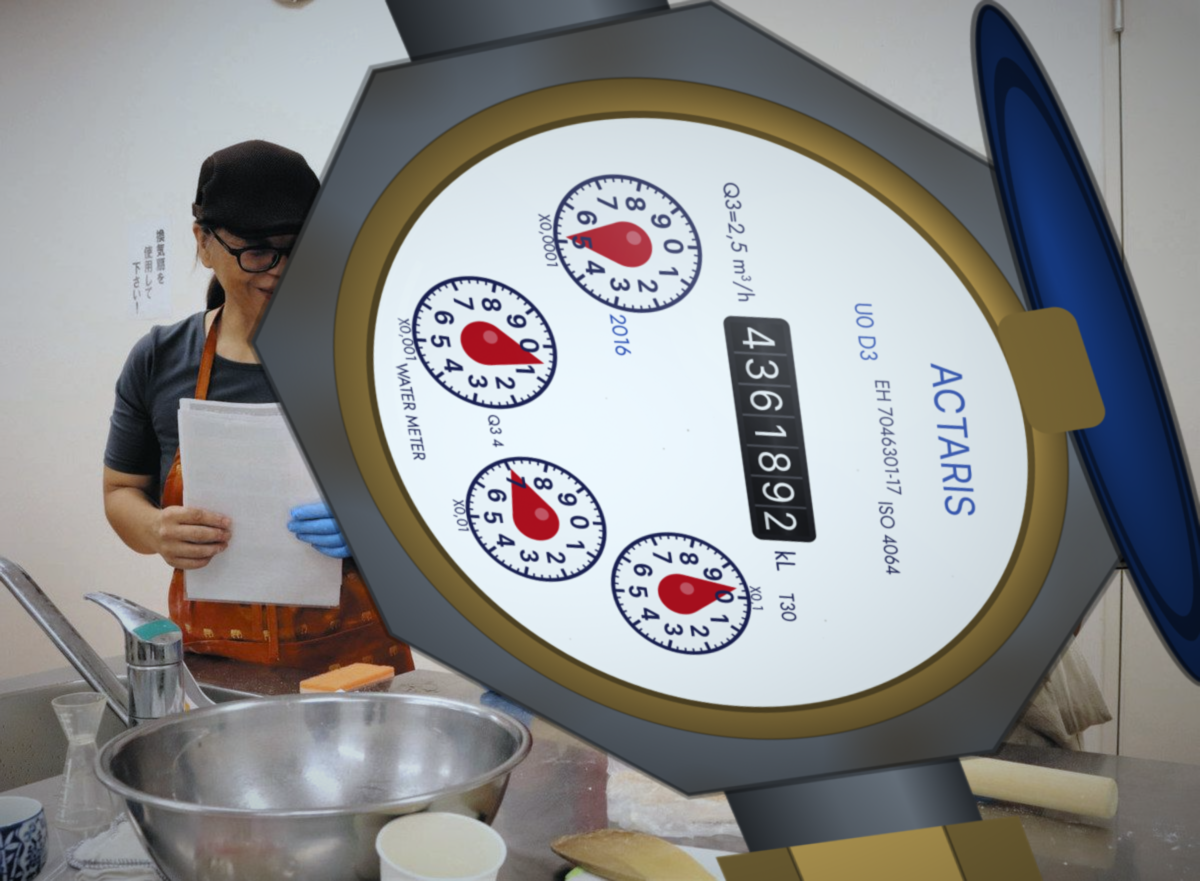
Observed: 4361891.9705kL
